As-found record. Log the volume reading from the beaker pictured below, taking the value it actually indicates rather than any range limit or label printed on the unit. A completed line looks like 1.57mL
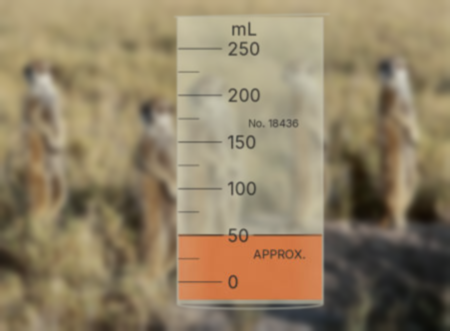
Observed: 50mL
